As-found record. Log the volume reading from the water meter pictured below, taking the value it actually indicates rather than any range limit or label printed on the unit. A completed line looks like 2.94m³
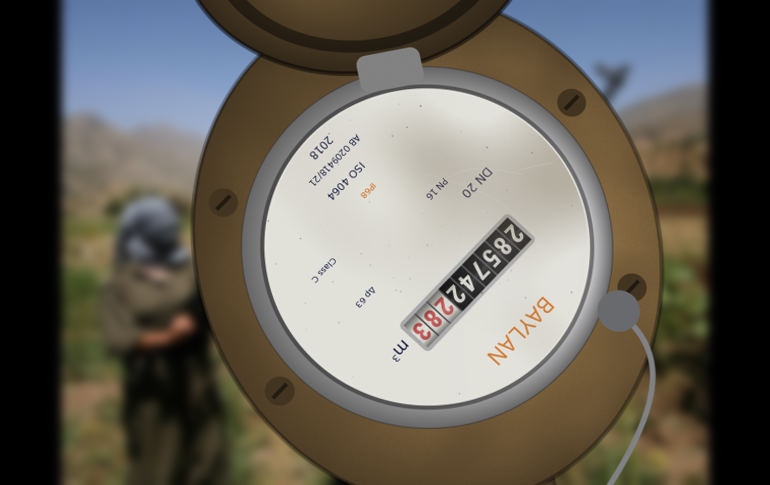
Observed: 285742.283m³
